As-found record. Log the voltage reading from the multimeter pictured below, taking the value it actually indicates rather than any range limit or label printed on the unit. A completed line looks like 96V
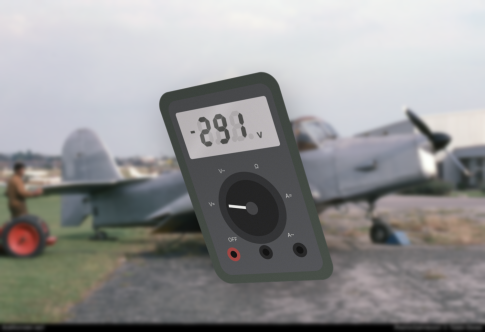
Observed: -291V
